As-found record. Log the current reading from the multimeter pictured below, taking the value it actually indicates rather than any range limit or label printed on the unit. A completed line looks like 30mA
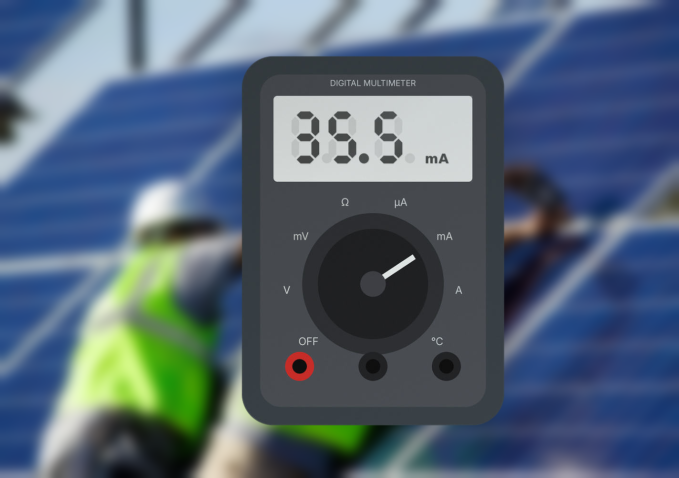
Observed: 35.5mA
